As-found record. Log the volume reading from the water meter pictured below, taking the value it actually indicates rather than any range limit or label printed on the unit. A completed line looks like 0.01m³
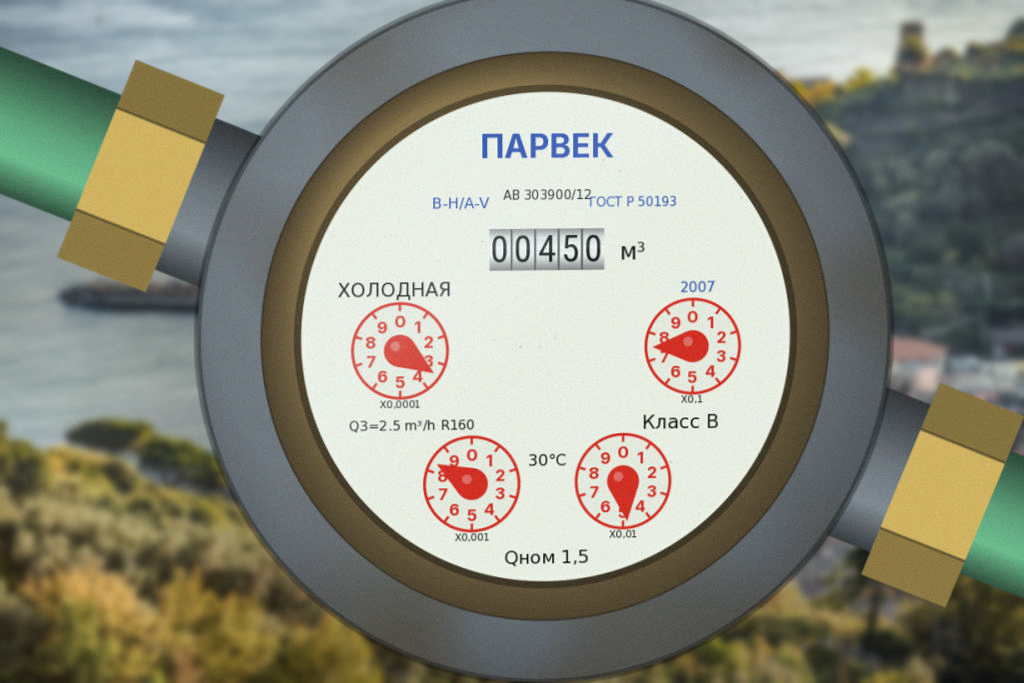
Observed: 450.7483m³
